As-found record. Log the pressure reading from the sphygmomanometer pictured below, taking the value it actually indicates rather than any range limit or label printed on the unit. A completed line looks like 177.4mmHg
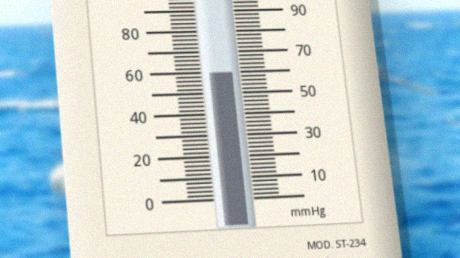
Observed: 60mmHg
